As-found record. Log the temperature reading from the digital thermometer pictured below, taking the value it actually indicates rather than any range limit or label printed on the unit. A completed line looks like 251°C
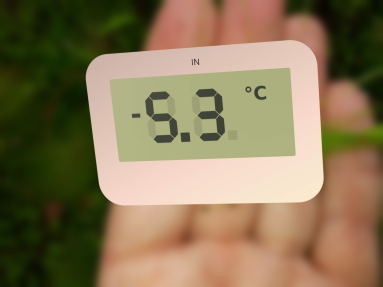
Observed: -5.3°C
